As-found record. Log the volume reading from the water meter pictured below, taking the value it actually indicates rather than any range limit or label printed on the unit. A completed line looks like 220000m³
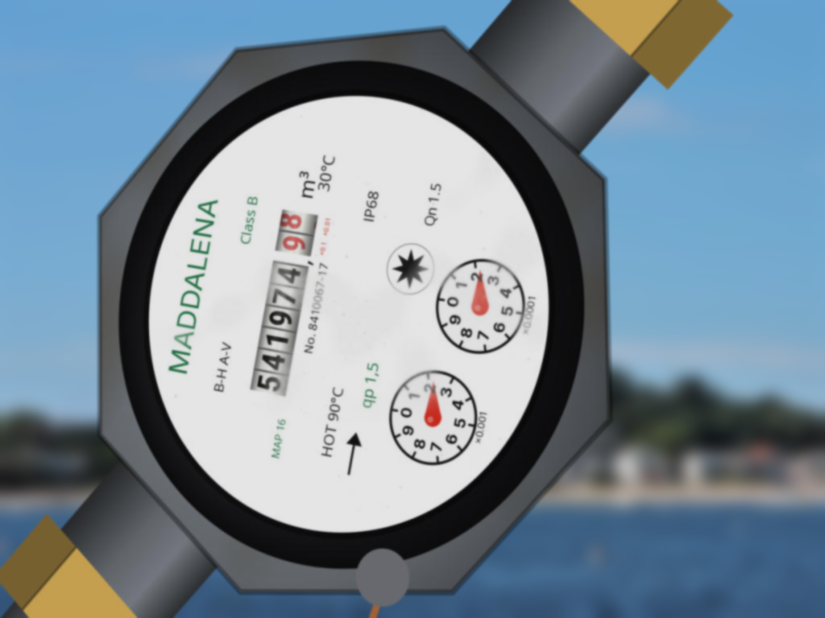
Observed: 541974.9822m³
